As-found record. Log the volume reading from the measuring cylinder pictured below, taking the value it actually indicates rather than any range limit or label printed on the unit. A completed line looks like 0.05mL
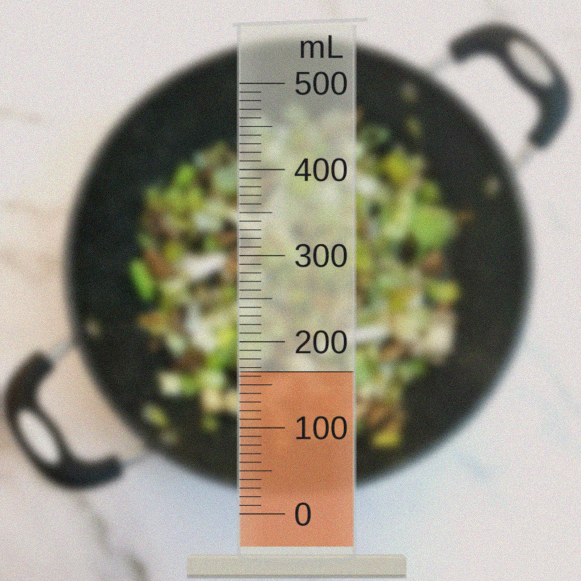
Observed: 165mL
